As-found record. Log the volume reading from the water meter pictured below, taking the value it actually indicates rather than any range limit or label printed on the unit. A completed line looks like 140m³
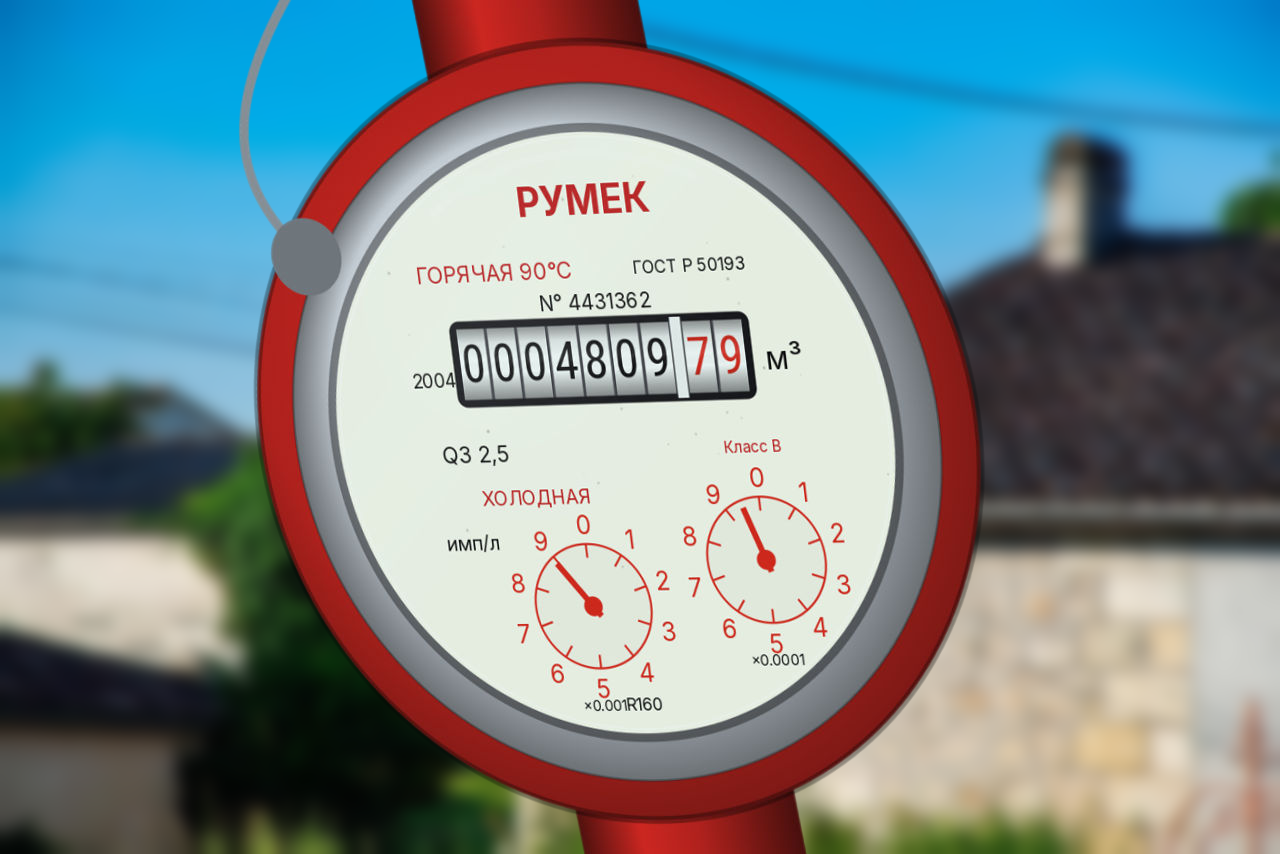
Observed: 4809.7989m³
